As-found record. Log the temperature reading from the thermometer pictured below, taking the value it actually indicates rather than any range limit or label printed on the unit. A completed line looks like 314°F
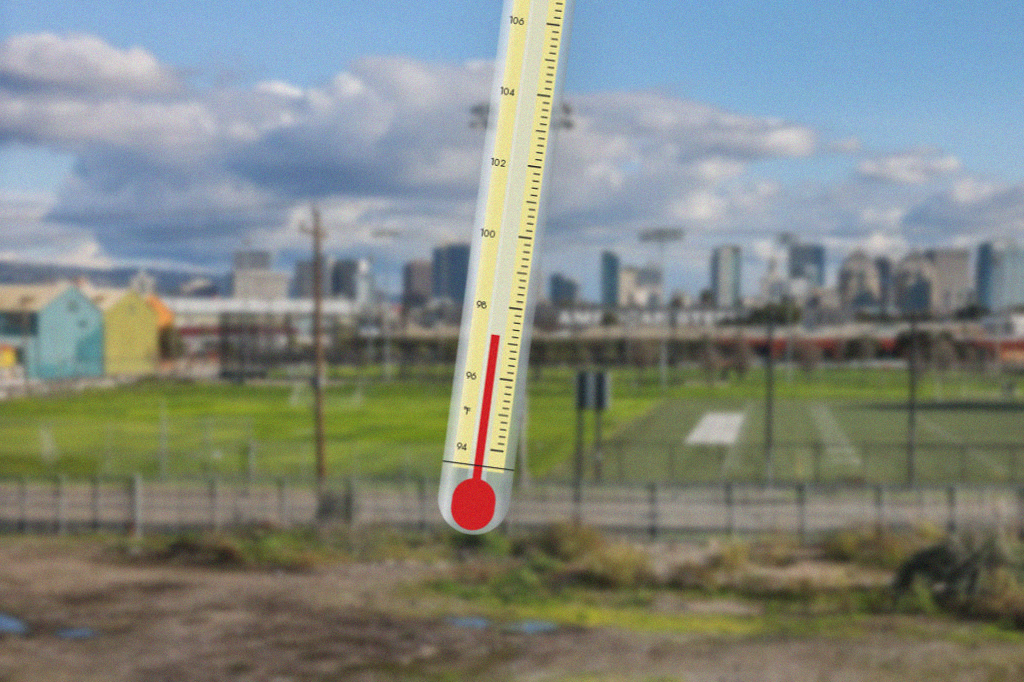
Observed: 97.2°F
